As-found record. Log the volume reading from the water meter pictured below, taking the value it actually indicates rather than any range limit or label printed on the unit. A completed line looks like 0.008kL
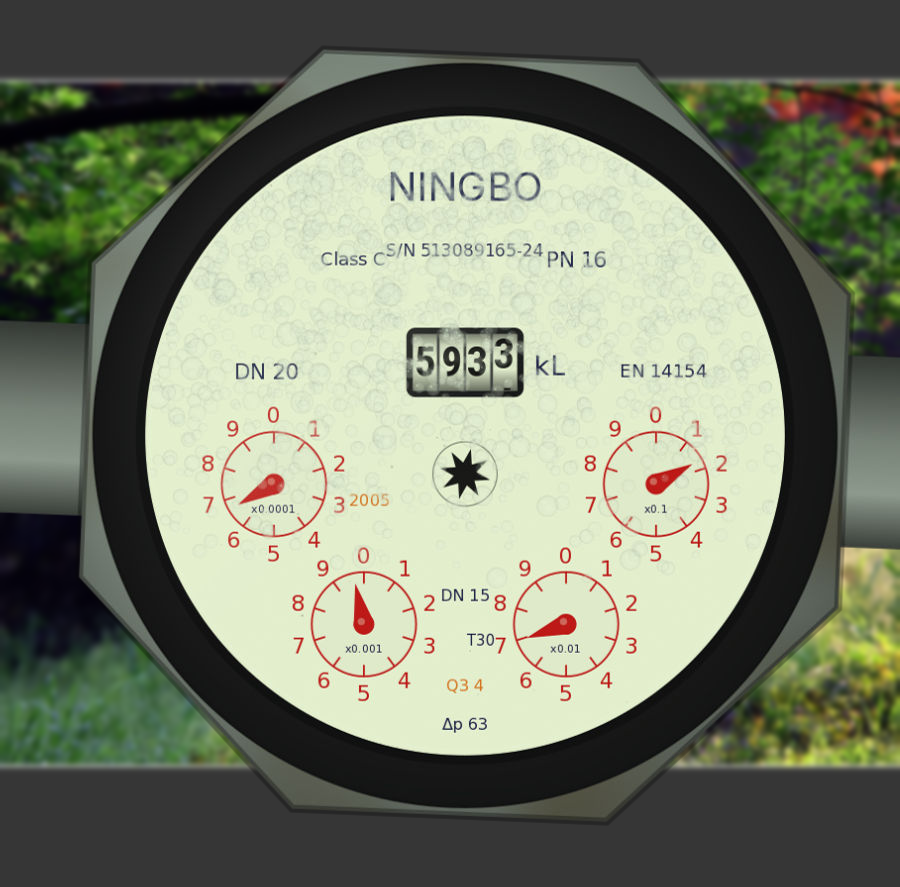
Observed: 5933.1696kL
